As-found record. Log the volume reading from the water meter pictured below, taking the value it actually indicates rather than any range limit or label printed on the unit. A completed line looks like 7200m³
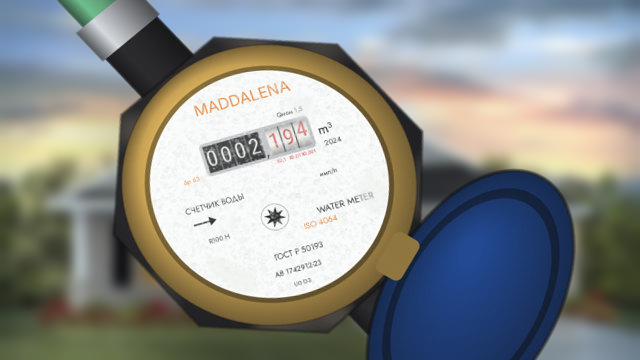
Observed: 2.194m³
